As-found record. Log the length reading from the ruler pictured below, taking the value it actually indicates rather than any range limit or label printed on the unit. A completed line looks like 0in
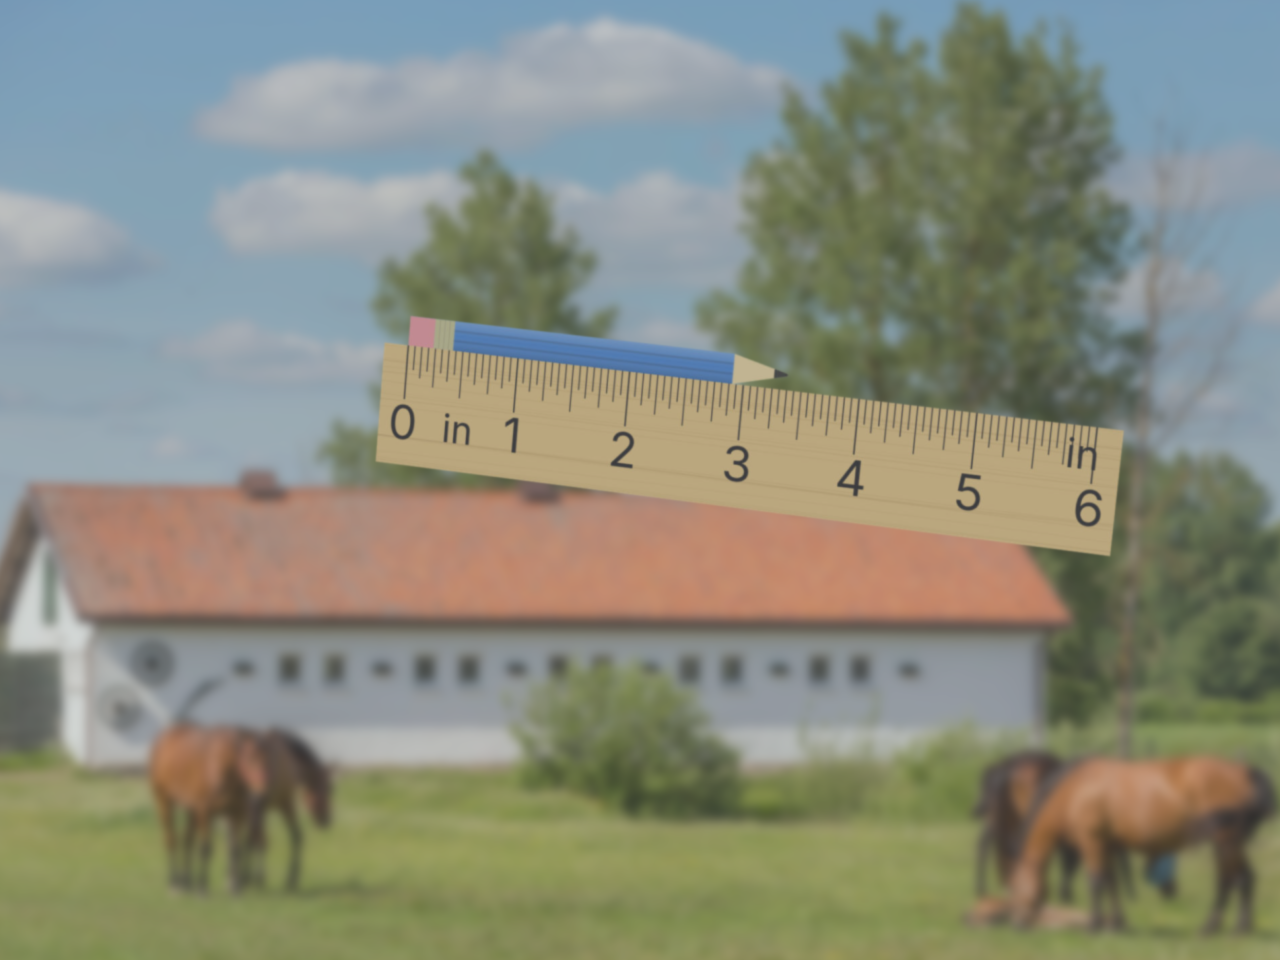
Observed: 3.375in
